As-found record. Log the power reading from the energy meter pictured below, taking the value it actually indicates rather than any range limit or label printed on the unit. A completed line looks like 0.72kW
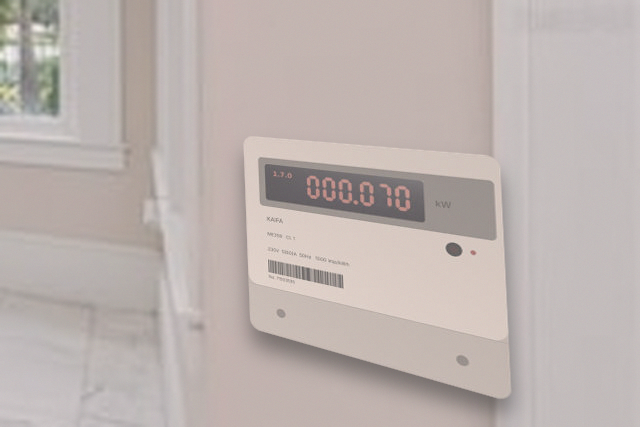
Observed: 0.070kW
